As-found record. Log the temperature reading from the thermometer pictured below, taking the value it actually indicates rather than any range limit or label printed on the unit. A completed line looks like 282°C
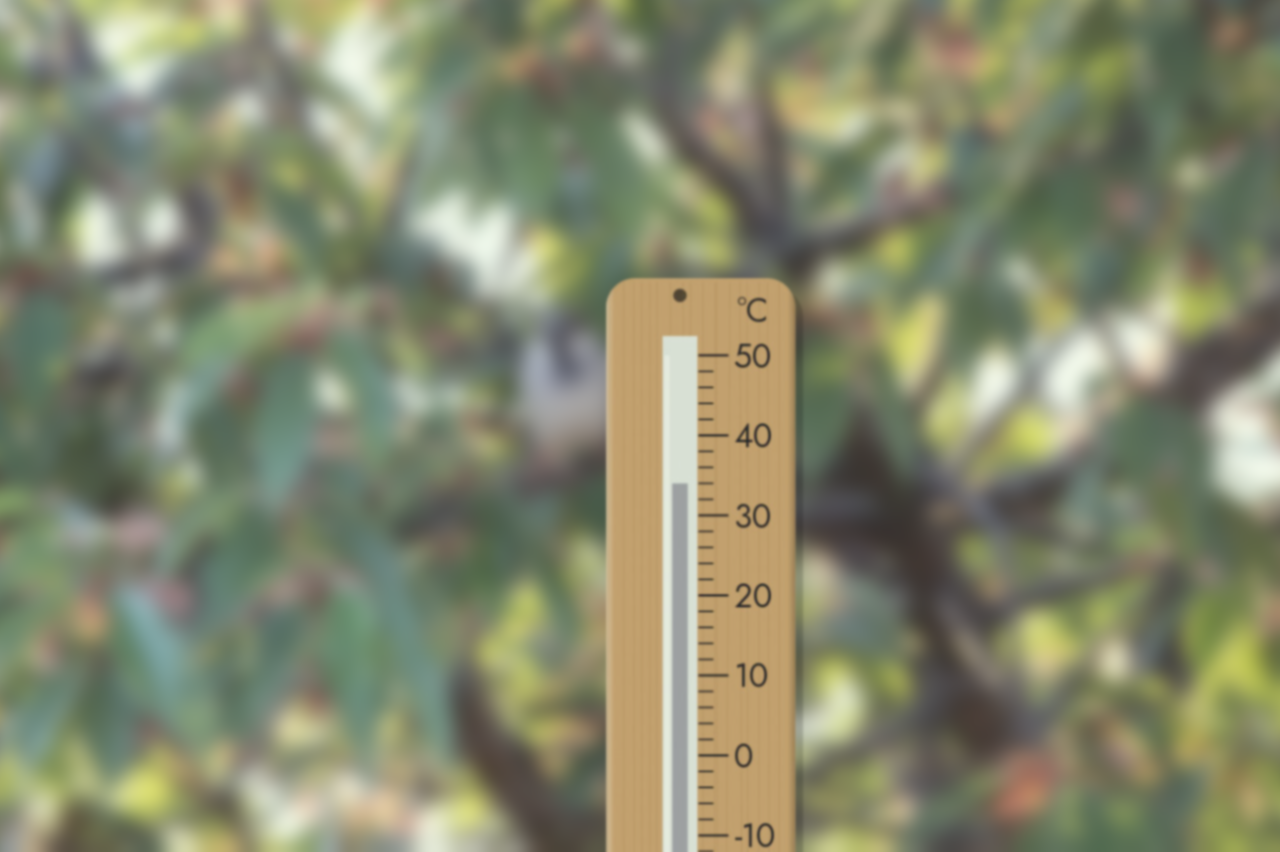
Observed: 34°C
